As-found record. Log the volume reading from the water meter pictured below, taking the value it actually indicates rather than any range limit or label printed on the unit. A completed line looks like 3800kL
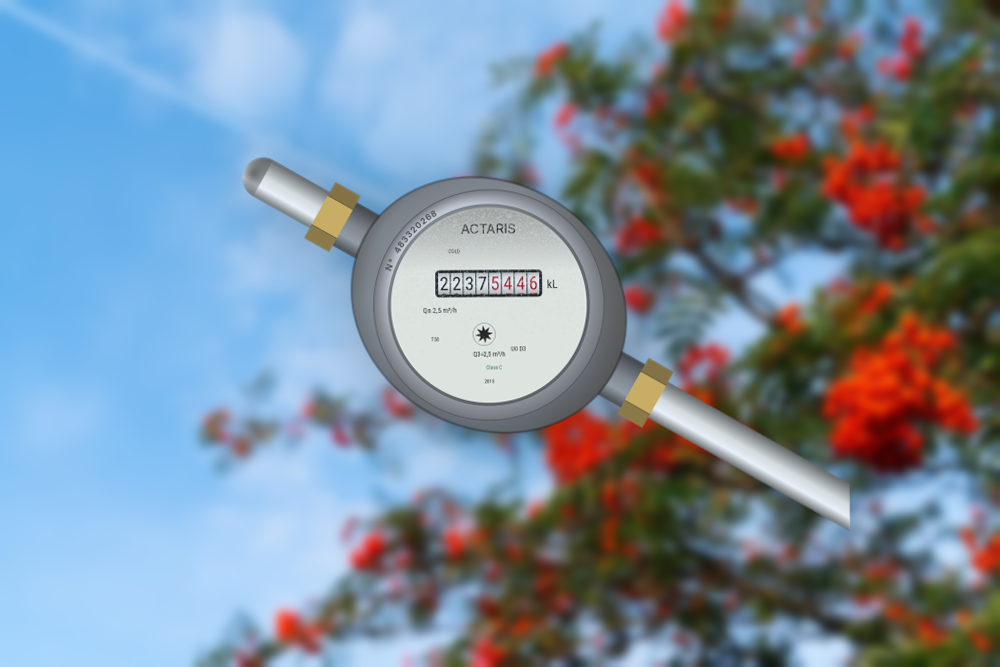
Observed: 2237.5446kL
